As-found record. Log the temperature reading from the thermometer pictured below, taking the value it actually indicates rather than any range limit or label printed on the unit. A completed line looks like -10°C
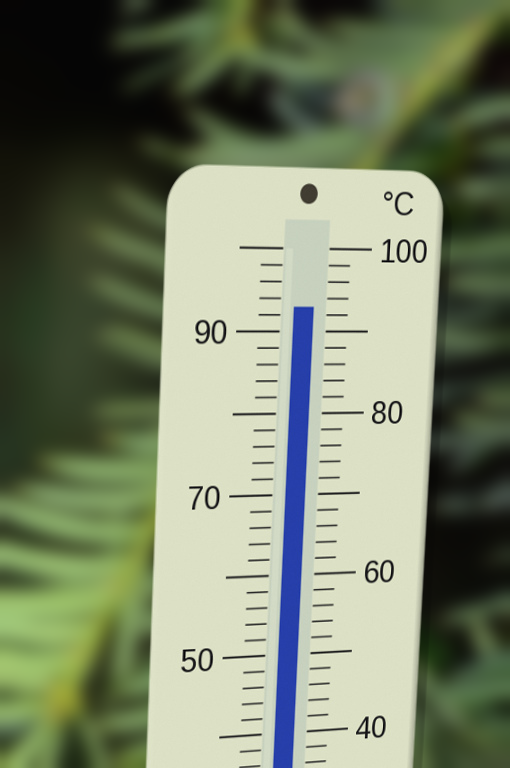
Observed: 93°C
